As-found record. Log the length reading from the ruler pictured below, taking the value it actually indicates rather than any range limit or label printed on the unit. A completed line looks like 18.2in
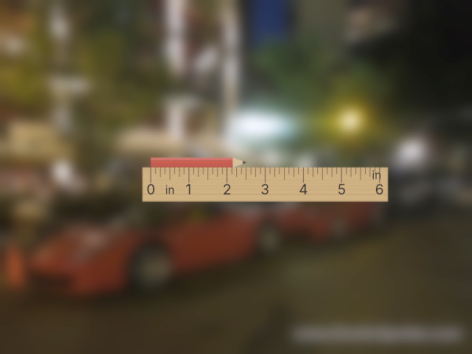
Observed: 2.5in
